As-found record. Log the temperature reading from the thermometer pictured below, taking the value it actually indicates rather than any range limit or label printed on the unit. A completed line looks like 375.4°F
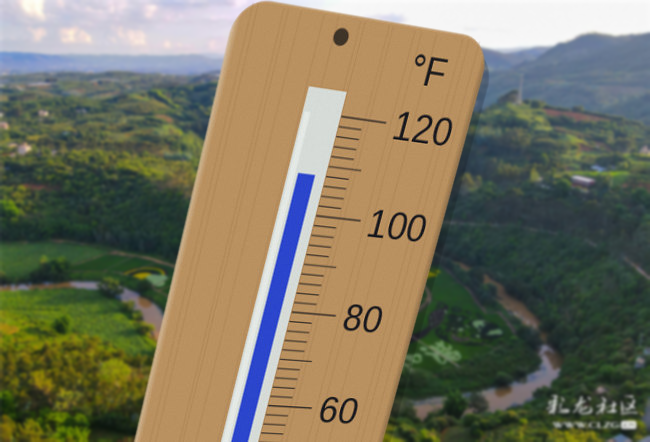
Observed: 108°F
